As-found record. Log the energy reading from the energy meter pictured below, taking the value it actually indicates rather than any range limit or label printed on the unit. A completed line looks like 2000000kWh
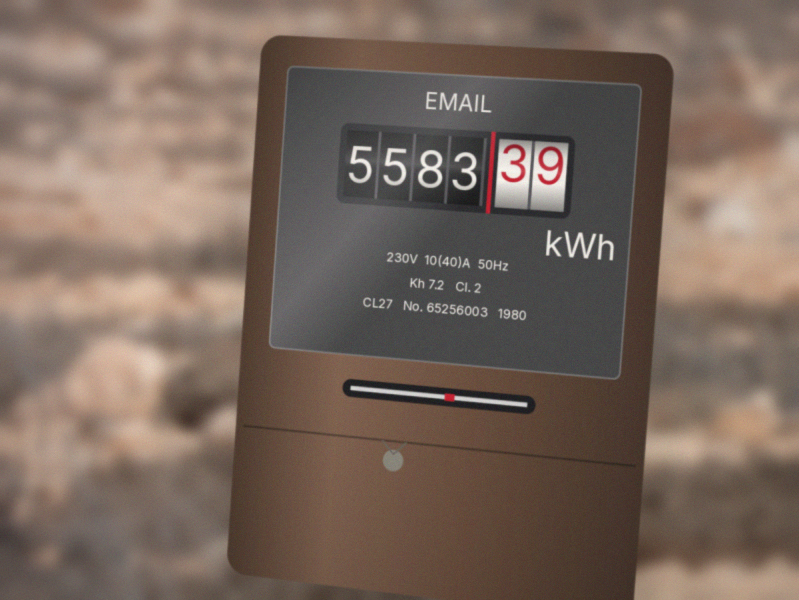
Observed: 5583.39kWh
